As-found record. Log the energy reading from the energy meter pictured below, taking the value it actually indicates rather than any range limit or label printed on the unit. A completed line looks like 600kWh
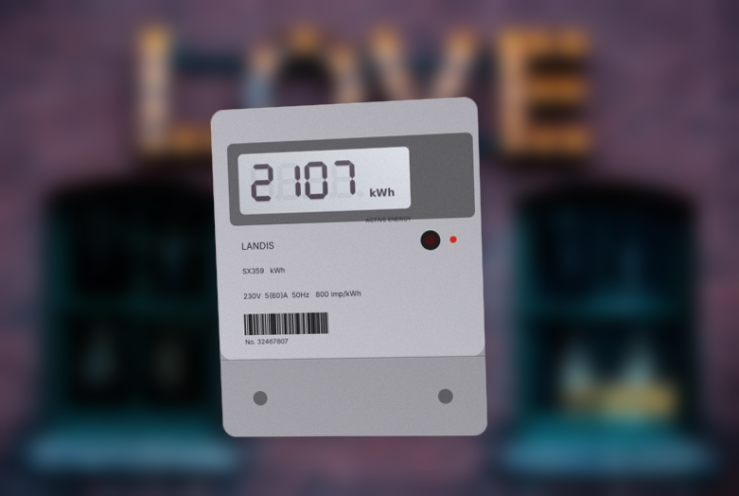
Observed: 2107kWh
